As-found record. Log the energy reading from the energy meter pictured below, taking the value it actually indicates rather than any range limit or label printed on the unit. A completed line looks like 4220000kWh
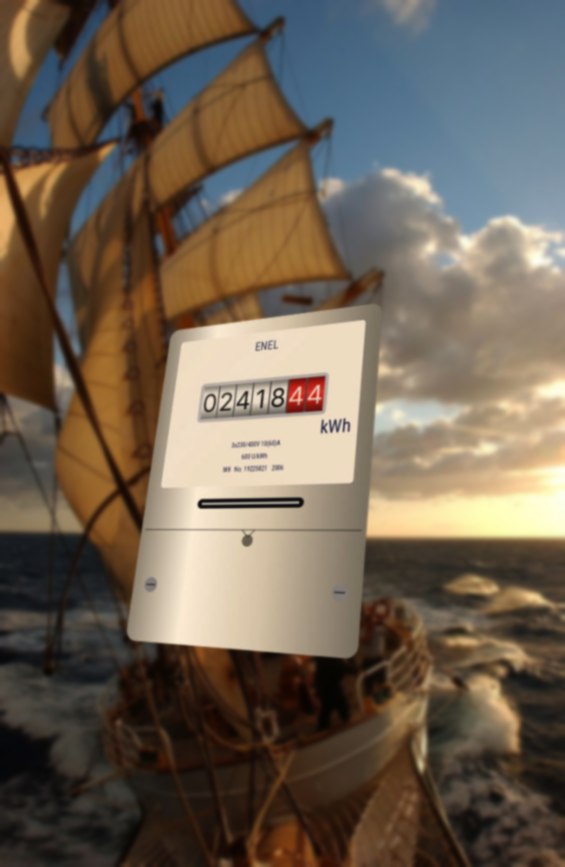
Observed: 2418.44kWh
